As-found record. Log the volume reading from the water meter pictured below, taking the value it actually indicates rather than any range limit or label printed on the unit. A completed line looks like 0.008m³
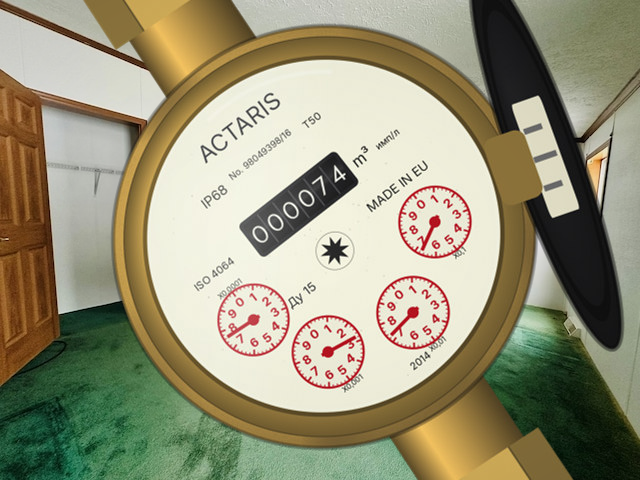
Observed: 74.6727m³
